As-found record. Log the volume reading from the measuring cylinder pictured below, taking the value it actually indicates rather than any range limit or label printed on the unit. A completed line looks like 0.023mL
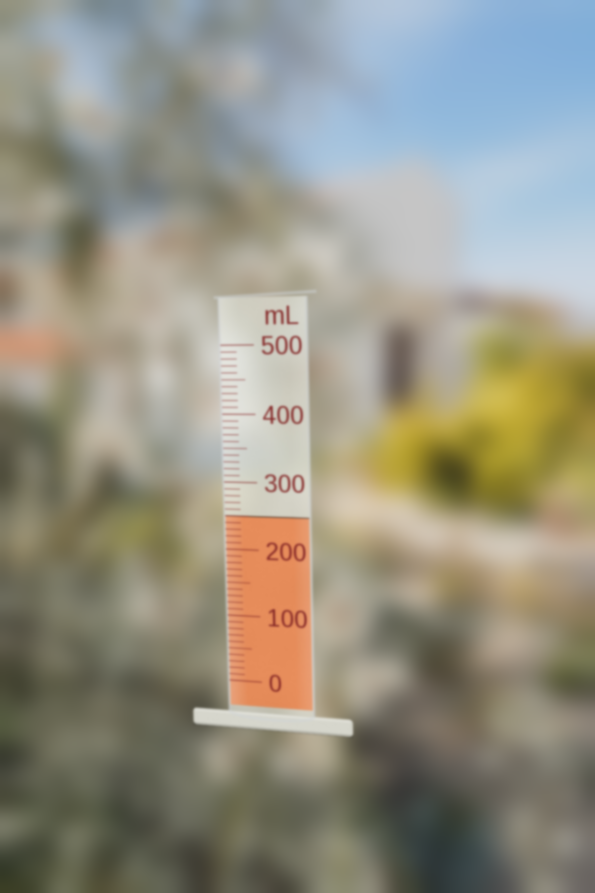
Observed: 250mL
